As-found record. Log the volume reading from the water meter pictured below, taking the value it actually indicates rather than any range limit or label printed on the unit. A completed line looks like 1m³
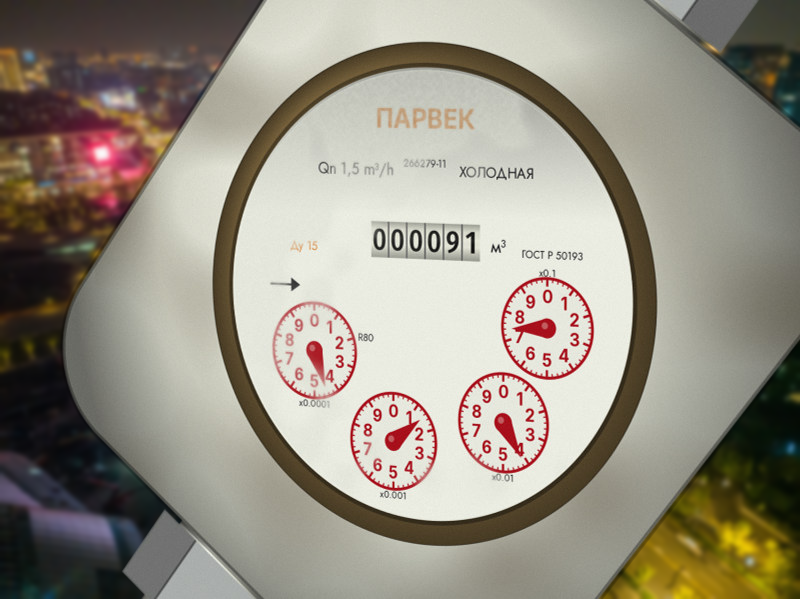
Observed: 91.7414m³
